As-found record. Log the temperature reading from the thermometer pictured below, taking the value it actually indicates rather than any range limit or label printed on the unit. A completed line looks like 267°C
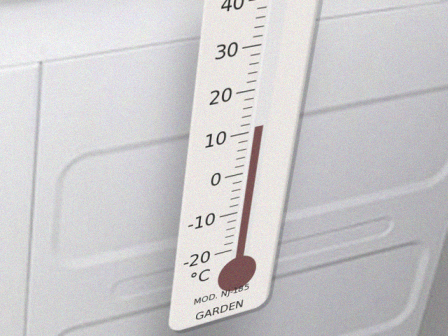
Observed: 11°C
